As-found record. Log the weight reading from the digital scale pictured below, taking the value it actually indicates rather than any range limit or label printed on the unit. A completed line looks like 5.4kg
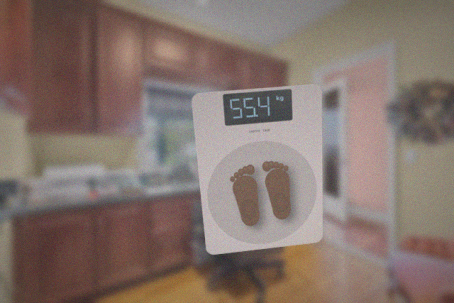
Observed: 55.4kg
